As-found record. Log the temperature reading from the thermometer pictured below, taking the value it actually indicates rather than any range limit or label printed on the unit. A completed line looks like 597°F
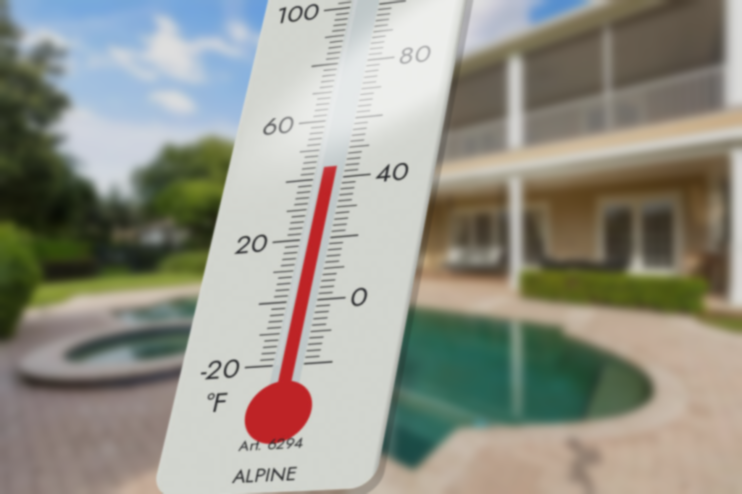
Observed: 44°F
